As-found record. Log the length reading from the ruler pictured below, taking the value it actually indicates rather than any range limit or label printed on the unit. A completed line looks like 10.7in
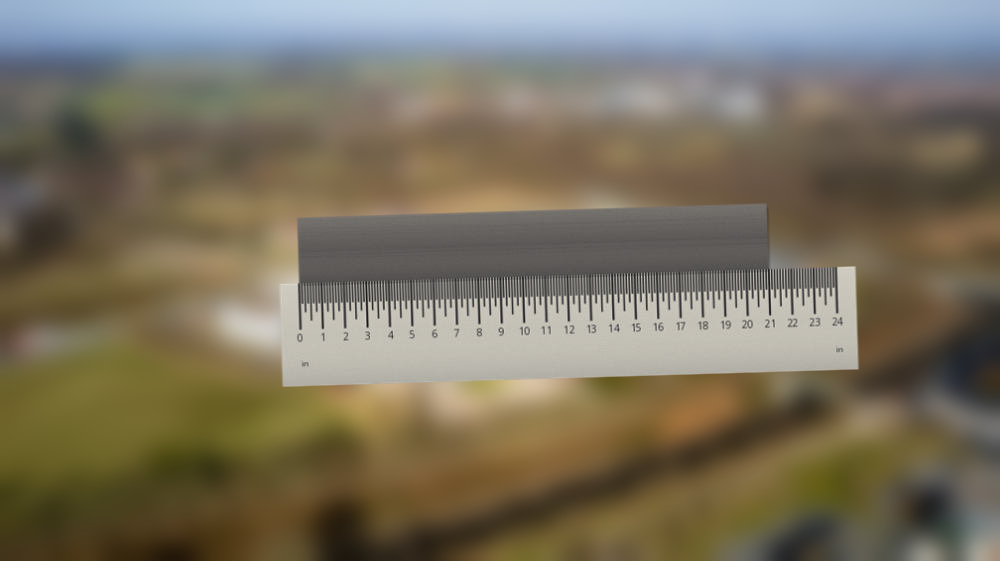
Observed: 21in
